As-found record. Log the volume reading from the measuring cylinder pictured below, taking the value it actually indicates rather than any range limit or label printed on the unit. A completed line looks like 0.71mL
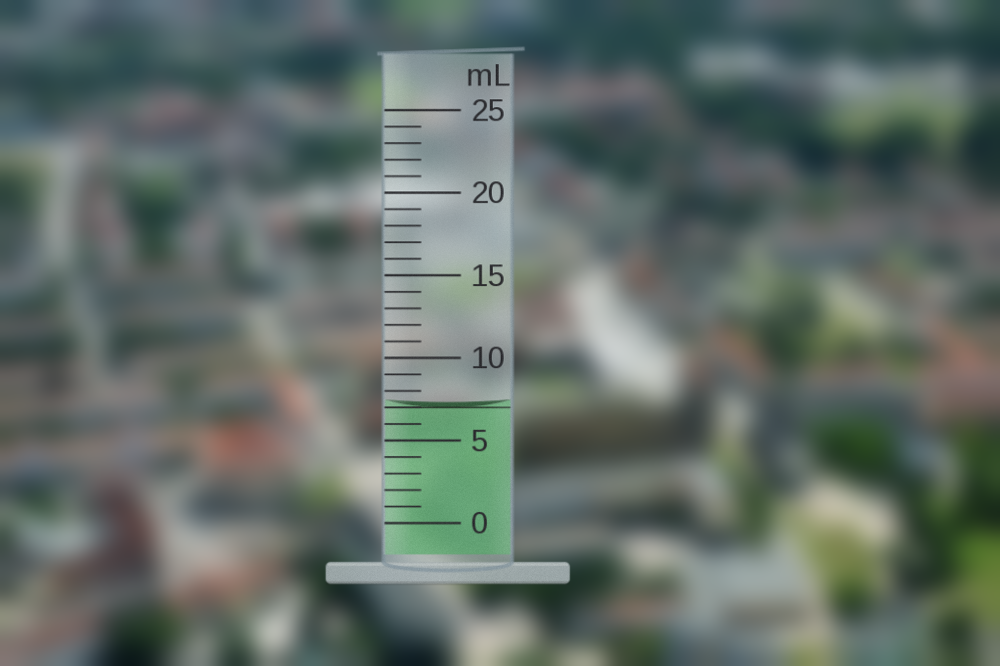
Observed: 7mL
